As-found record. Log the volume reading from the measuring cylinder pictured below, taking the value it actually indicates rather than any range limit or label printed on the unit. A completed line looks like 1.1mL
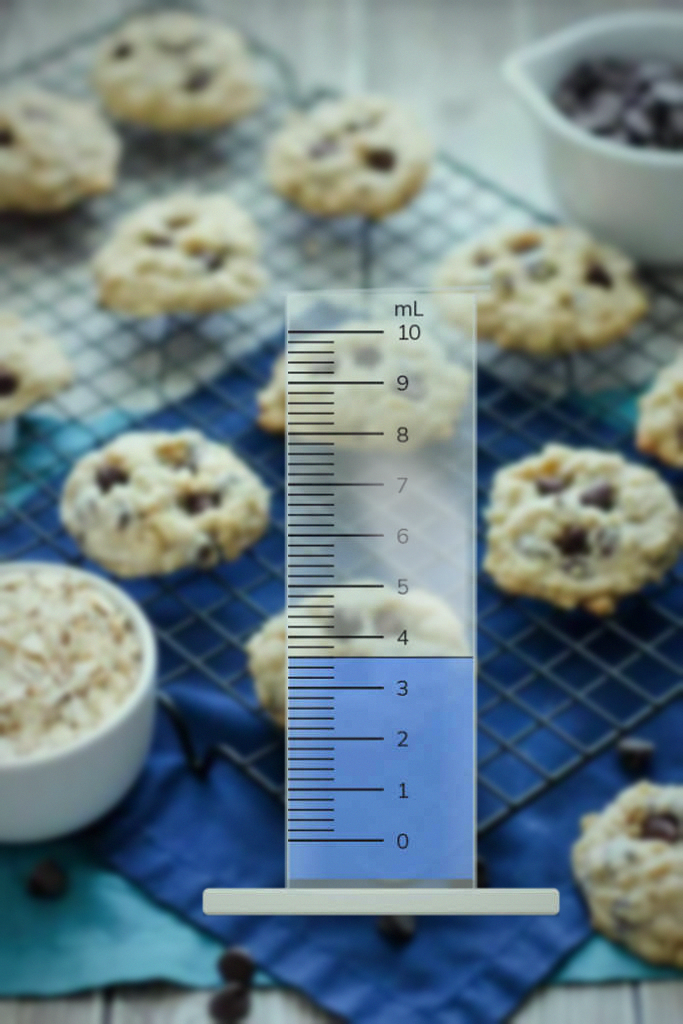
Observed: 3.6mL
